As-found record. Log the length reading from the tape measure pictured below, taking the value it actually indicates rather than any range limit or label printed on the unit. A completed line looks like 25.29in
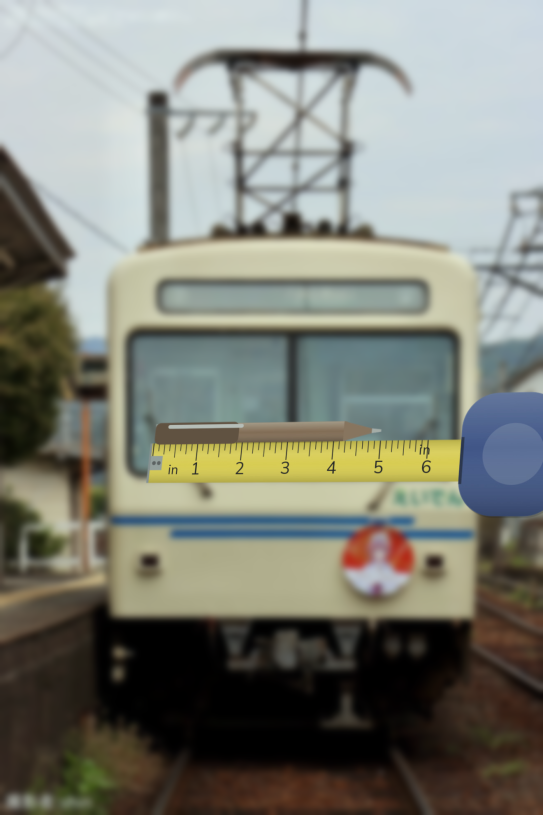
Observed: 5in
